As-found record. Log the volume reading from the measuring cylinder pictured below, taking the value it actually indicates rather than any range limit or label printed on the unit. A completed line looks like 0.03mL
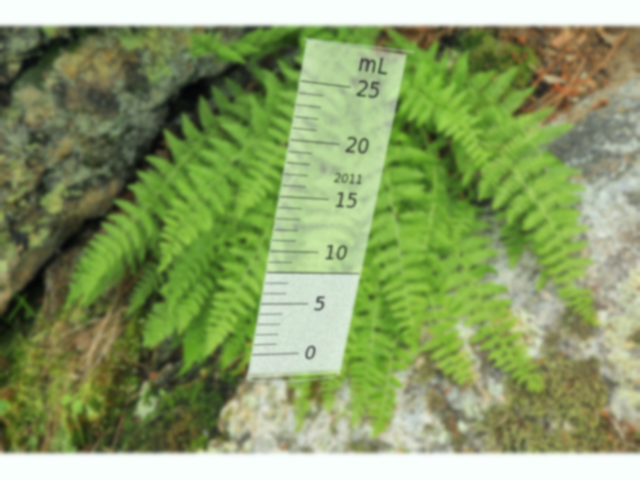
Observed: 8mL
